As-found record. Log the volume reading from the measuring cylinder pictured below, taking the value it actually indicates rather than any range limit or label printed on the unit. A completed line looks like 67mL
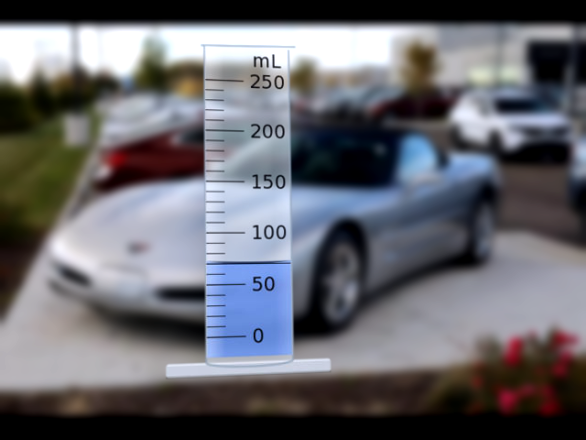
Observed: 70mL
